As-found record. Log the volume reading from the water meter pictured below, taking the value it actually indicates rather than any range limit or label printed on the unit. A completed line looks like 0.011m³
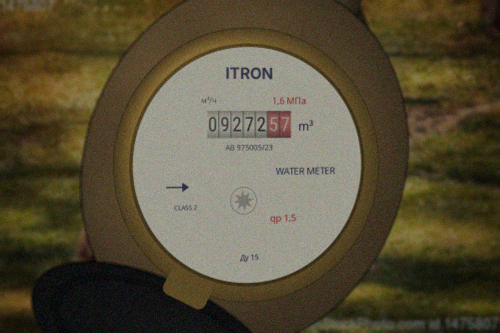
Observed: 9272.57m³
